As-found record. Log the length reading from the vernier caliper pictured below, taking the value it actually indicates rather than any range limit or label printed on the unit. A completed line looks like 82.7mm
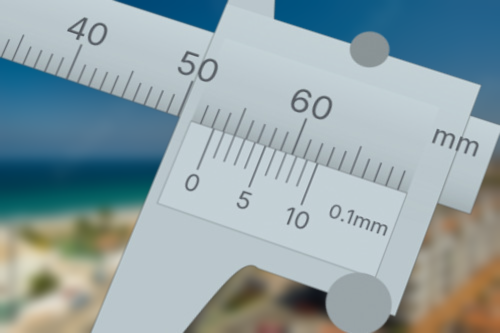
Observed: 53.2mm
